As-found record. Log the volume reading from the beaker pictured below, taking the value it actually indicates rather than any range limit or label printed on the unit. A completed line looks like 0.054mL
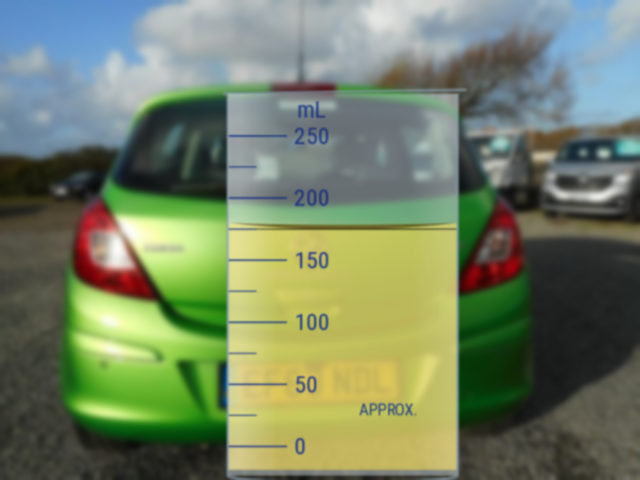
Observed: 175mL
